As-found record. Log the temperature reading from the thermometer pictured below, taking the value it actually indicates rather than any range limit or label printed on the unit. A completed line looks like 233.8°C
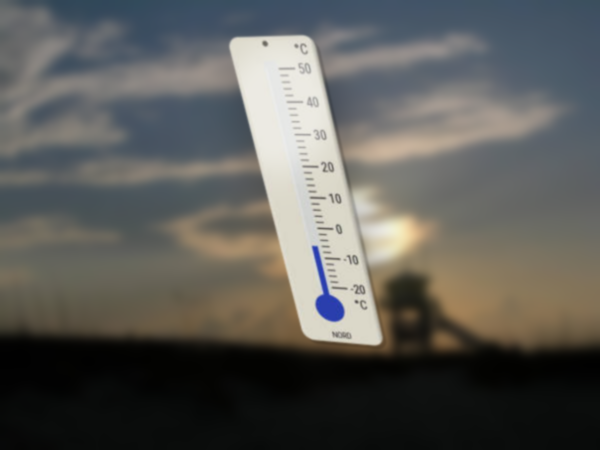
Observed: -6°C
